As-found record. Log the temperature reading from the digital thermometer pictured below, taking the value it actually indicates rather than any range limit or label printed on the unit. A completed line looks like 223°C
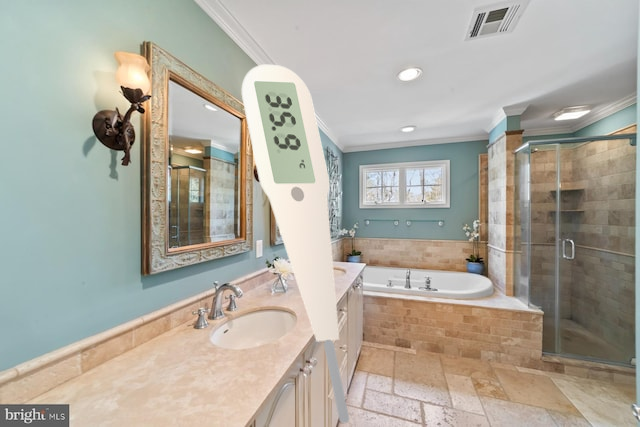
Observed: 35.9°C
